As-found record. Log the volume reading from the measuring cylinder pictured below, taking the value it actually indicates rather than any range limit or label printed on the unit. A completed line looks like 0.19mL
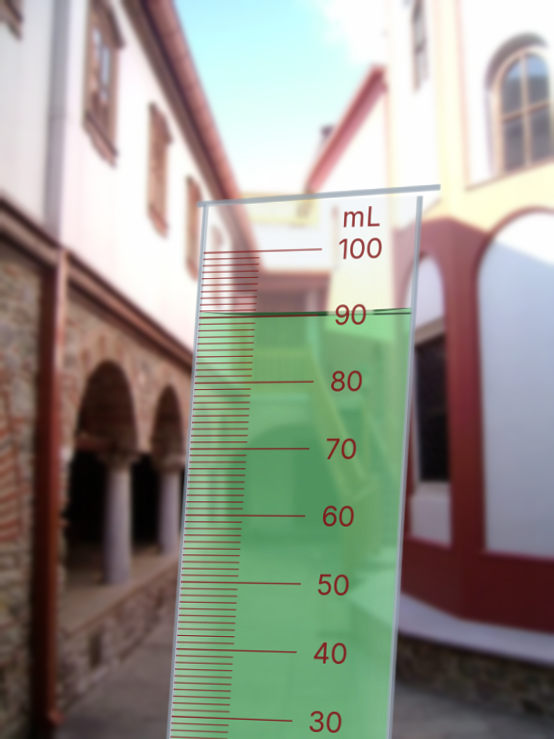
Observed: 90mL
